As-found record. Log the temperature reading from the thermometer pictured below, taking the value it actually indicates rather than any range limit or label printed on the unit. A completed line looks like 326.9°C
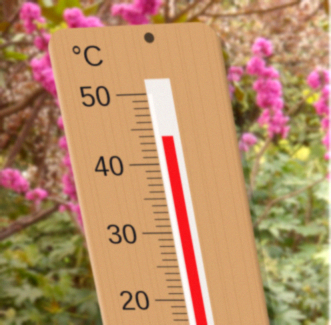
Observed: 44°C
